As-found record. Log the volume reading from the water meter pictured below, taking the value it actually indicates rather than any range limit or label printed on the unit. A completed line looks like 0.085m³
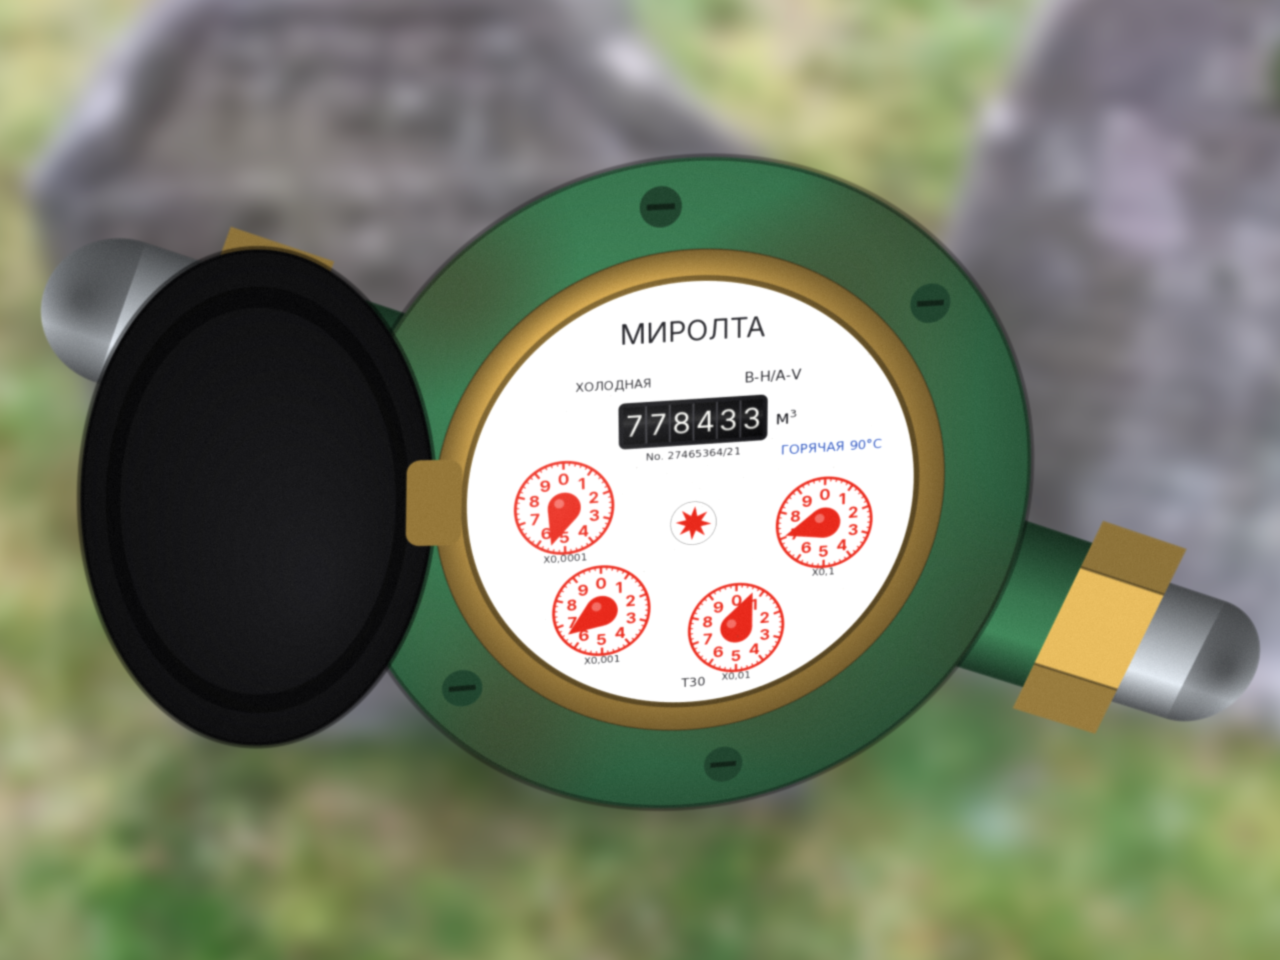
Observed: 778433.7065m³
